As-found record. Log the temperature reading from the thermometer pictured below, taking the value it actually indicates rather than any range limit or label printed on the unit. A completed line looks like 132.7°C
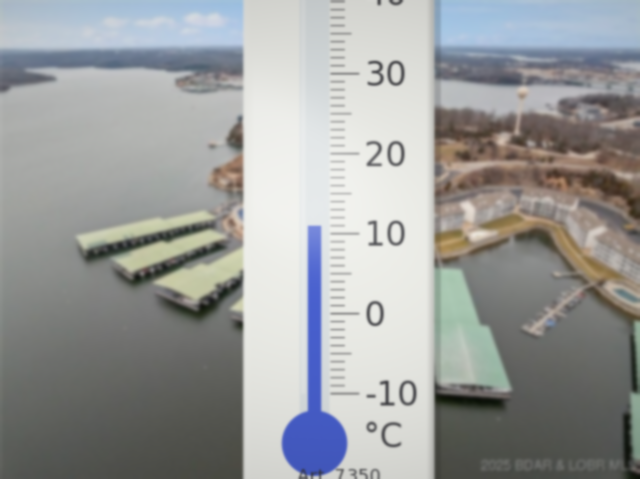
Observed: 11°C
